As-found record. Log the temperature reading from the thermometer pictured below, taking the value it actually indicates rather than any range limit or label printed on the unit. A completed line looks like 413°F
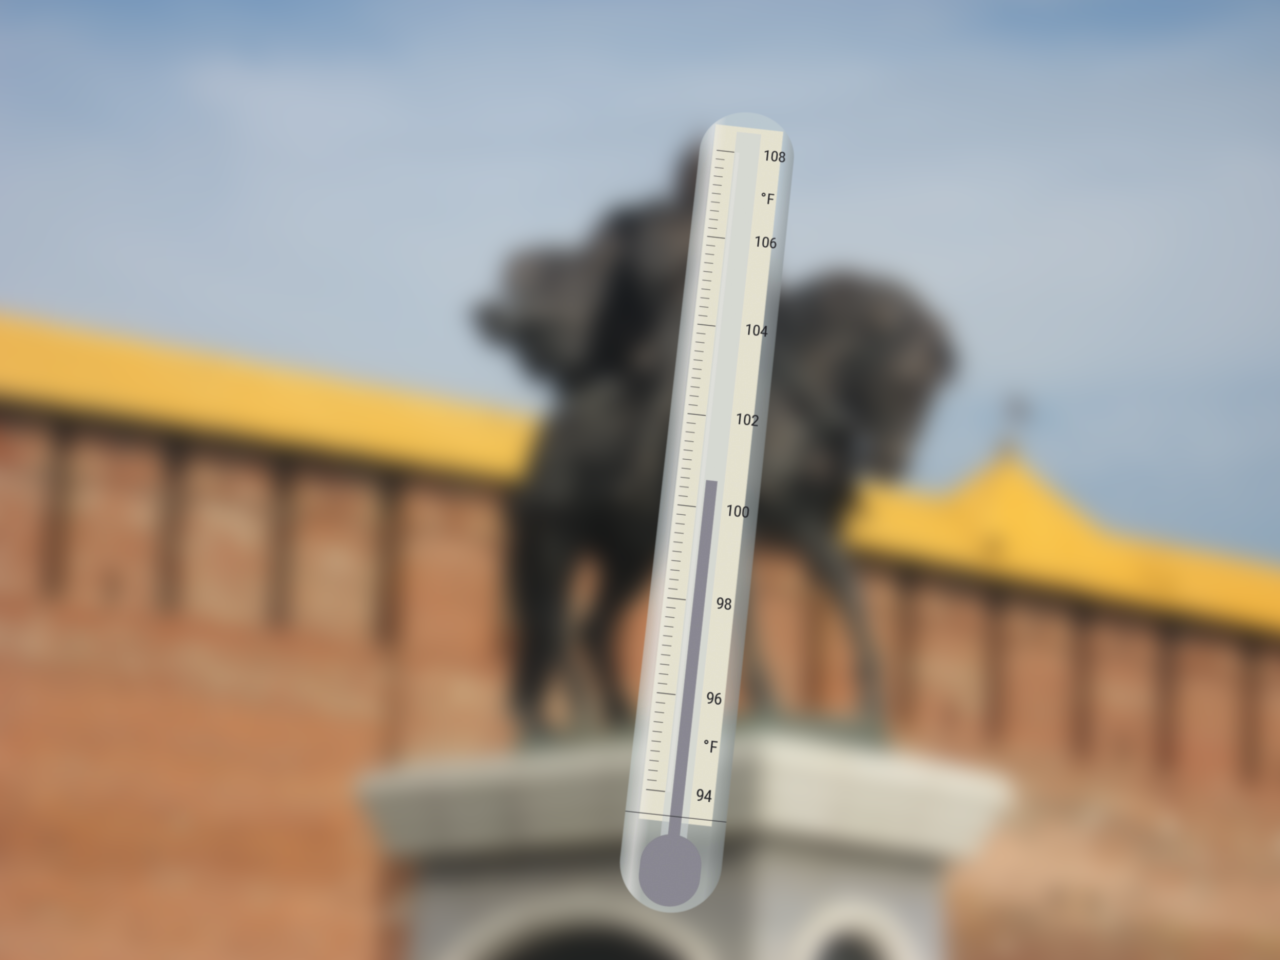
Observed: 100.6°F
